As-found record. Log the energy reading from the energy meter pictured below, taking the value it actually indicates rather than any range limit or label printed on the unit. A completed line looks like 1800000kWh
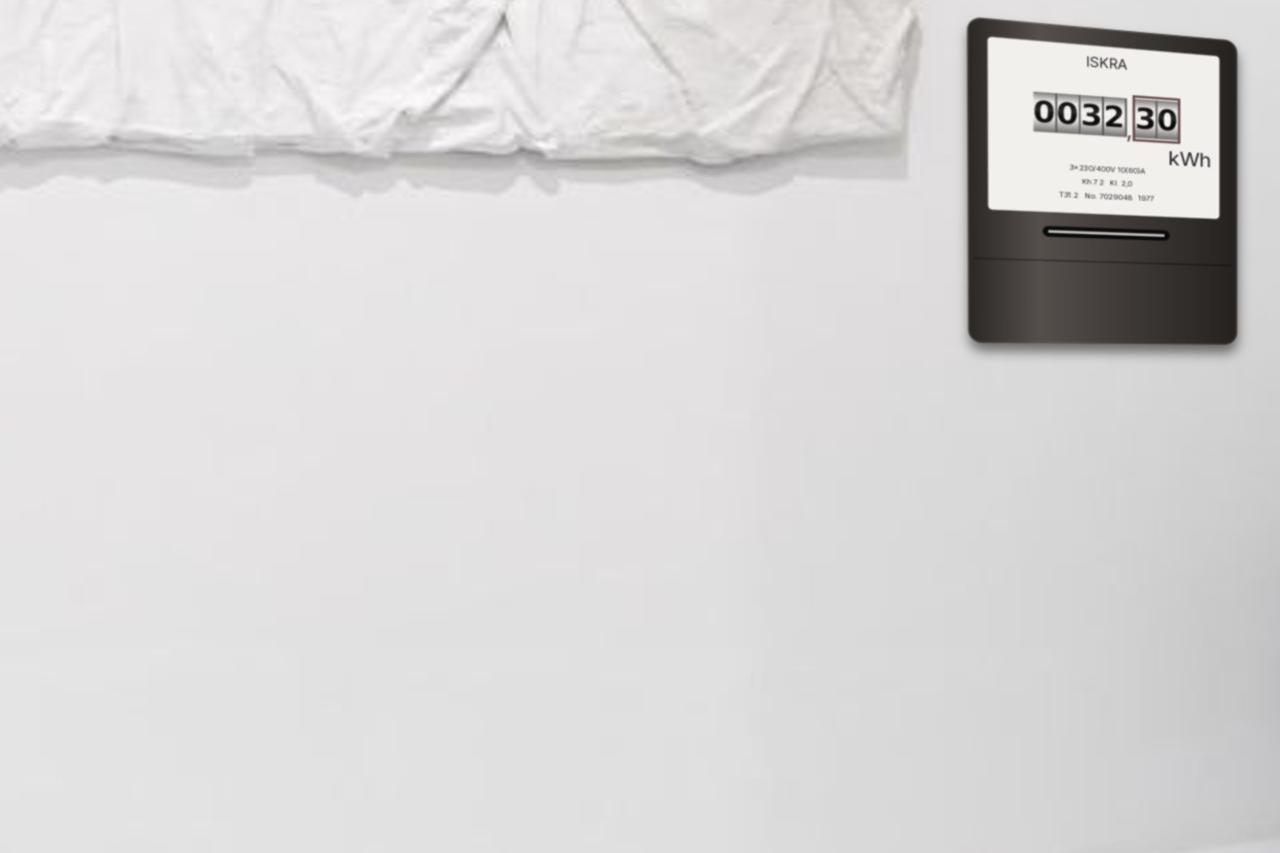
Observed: 32.30kWh
